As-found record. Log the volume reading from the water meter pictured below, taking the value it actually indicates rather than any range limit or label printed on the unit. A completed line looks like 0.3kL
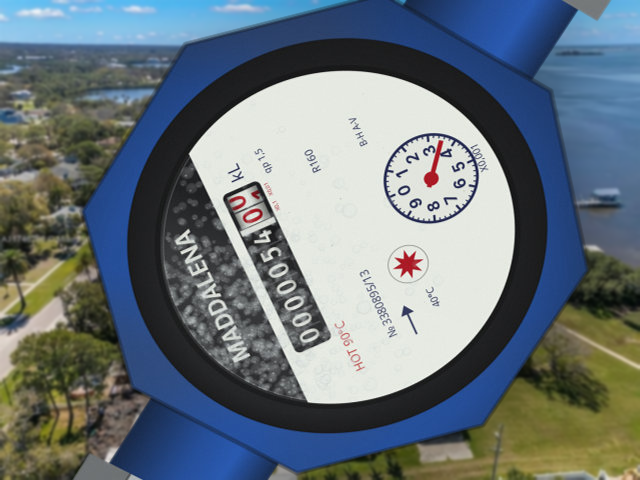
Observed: 54.003kL
